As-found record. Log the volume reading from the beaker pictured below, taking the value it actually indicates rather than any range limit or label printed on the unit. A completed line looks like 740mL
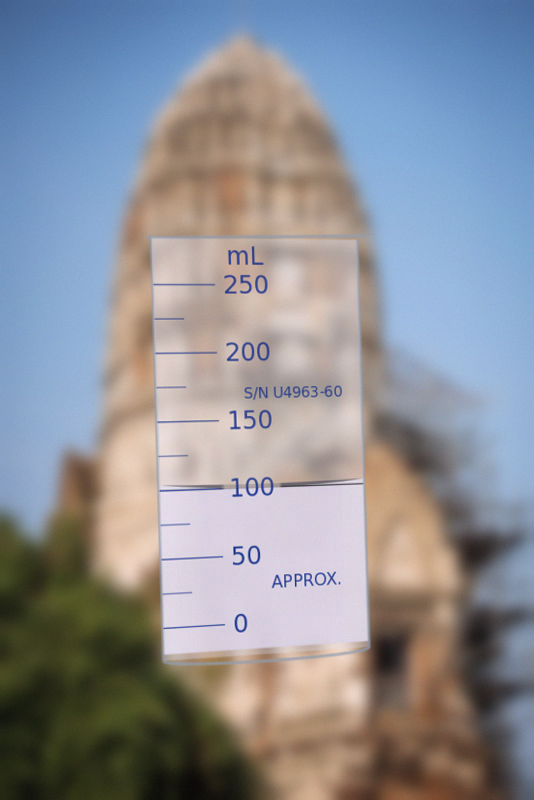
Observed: 100mL
